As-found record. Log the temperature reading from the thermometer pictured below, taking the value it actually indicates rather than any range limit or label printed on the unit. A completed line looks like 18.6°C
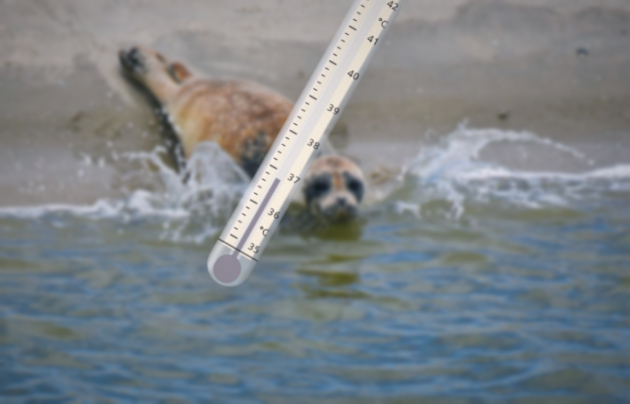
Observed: 36.8°C
